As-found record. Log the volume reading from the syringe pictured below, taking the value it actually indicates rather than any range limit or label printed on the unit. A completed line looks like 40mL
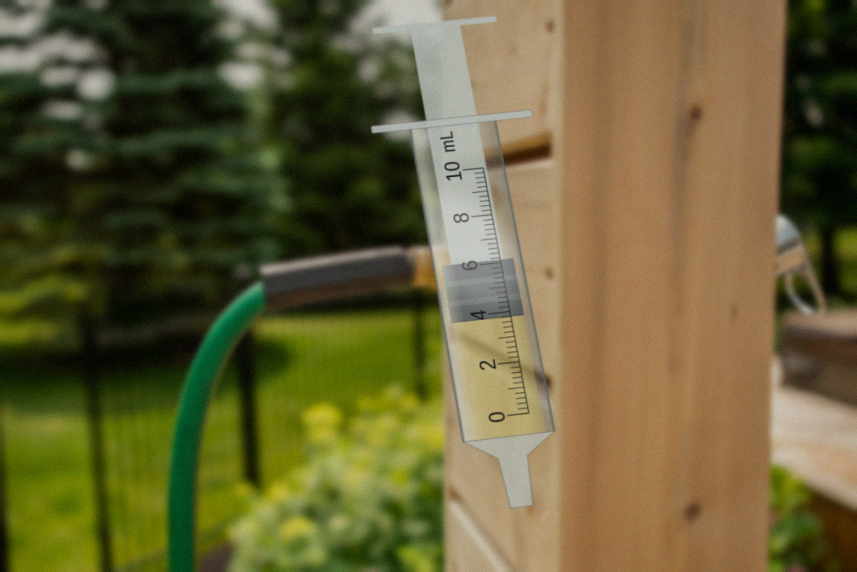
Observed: 3.8mL
